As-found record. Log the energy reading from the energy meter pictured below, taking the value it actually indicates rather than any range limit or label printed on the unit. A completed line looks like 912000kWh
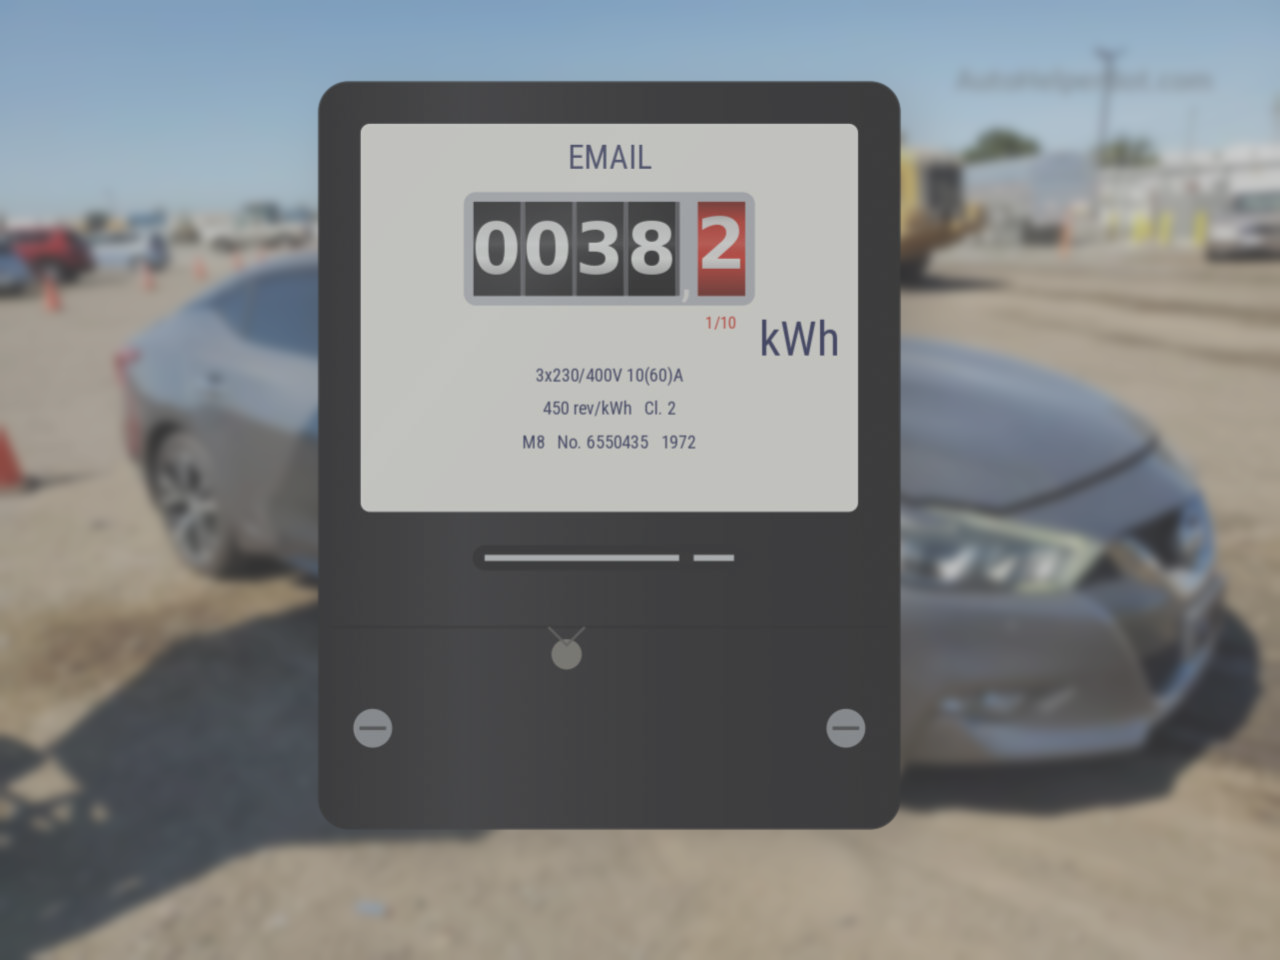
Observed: 38.2kWh
